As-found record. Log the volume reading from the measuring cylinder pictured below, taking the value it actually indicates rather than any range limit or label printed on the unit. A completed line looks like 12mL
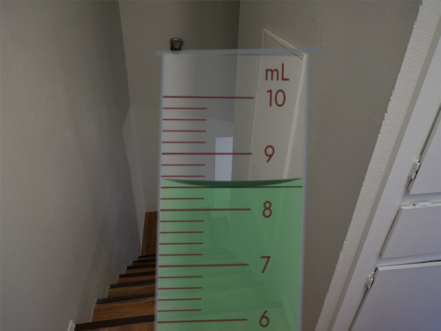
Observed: 8.4mL
